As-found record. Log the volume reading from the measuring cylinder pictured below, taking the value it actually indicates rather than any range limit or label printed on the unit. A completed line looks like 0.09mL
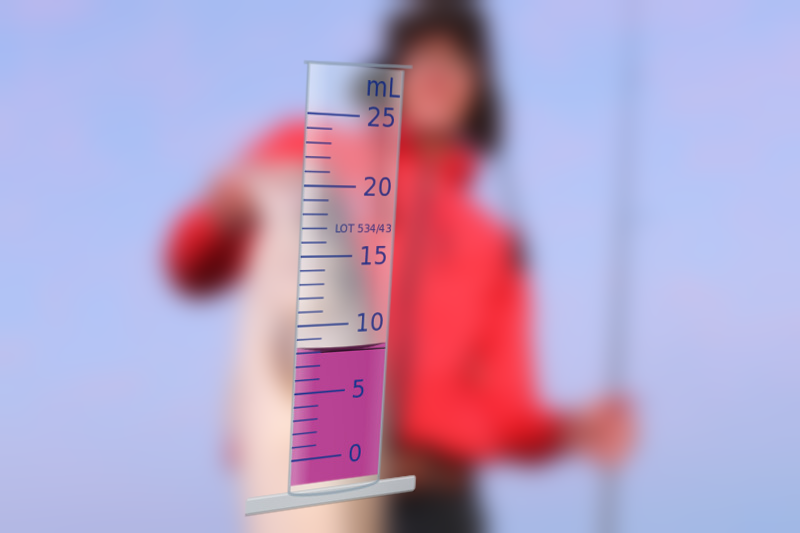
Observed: 8mL
